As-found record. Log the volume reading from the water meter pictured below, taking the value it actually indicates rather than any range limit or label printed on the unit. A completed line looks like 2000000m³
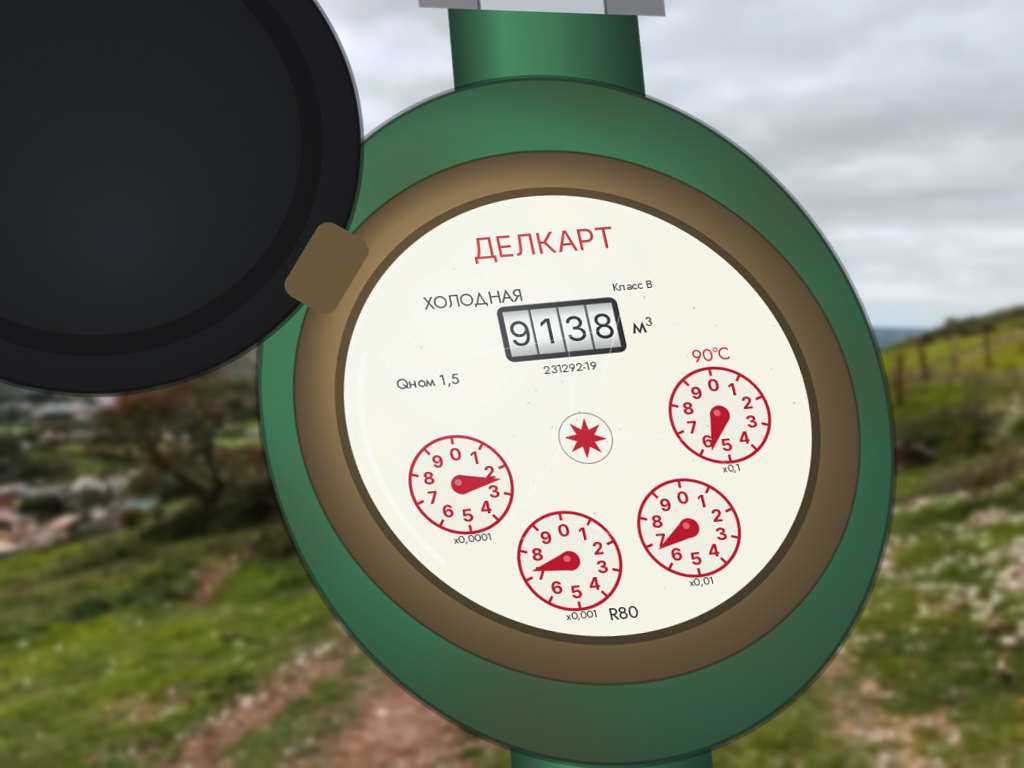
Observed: 9138.5672m³
